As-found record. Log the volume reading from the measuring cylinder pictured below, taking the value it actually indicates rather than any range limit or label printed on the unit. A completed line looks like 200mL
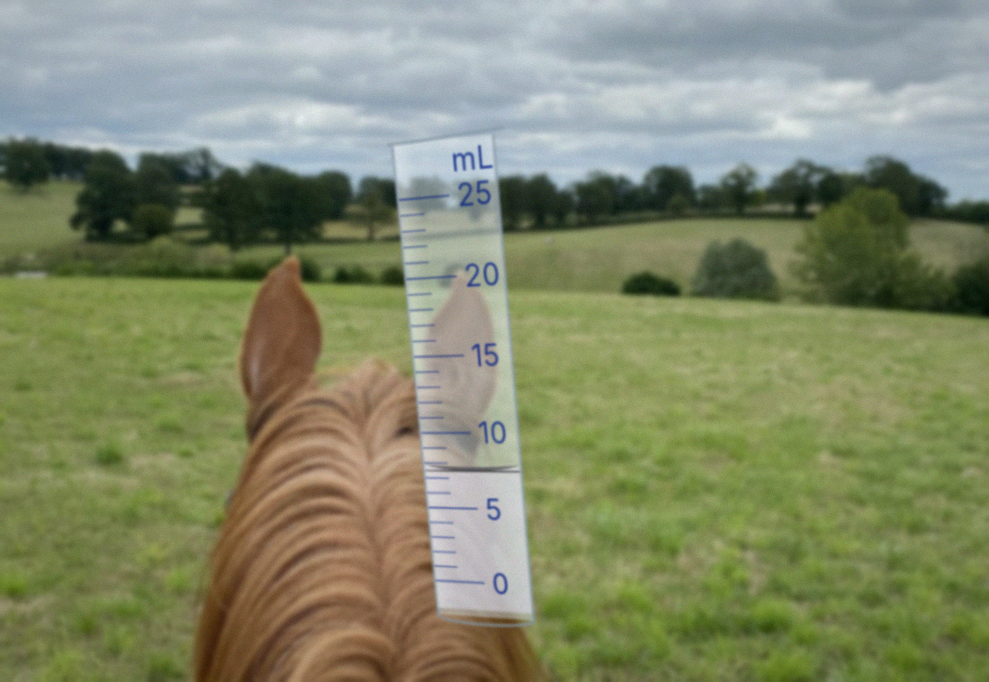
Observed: 7.5mL
